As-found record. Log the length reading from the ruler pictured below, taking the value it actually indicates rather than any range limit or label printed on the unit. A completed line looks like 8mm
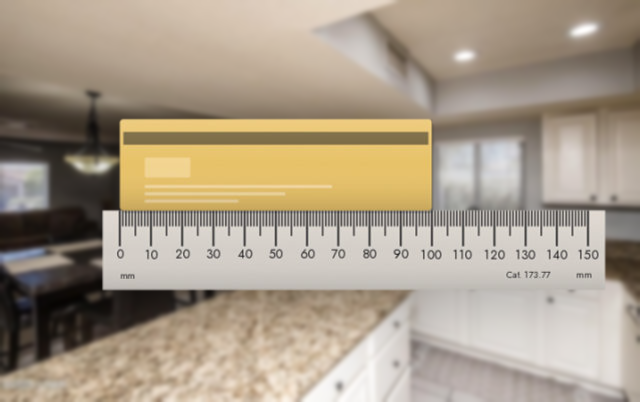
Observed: 100mm
